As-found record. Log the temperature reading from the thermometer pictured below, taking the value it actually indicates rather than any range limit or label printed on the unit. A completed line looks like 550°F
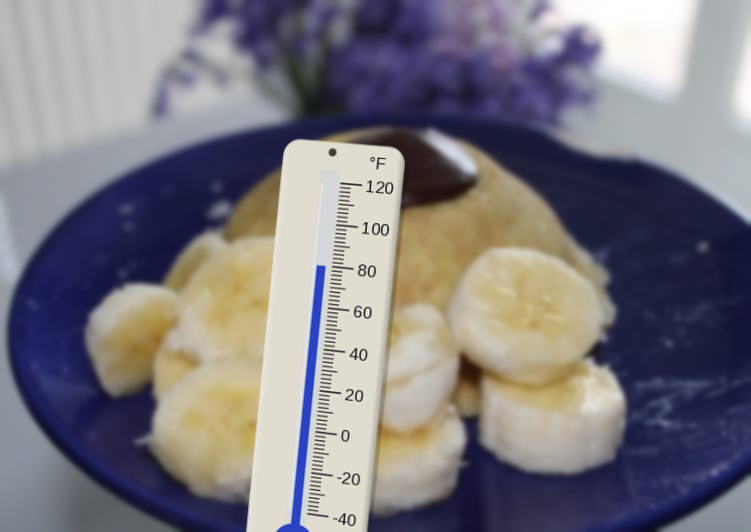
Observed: 80°F
